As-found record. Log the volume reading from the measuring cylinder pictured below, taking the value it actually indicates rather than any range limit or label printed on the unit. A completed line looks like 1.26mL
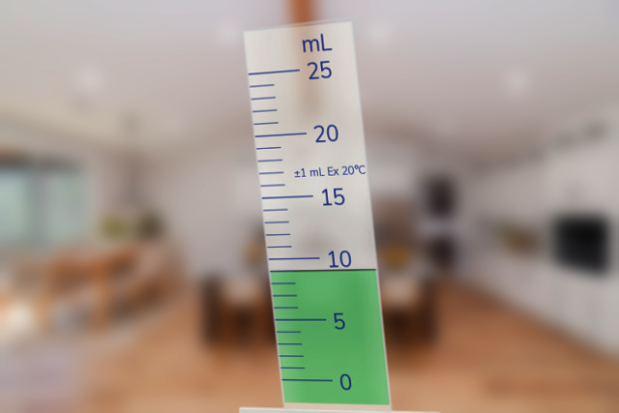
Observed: 9mL
